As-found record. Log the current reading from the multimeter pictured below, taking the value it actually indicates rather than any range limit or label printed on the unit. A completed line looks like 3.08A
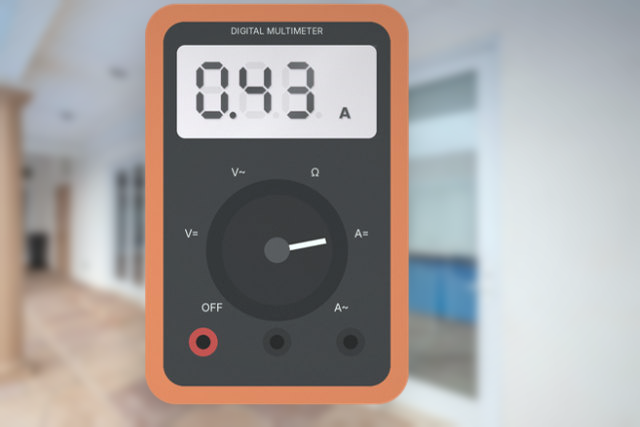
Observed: 0.43A
